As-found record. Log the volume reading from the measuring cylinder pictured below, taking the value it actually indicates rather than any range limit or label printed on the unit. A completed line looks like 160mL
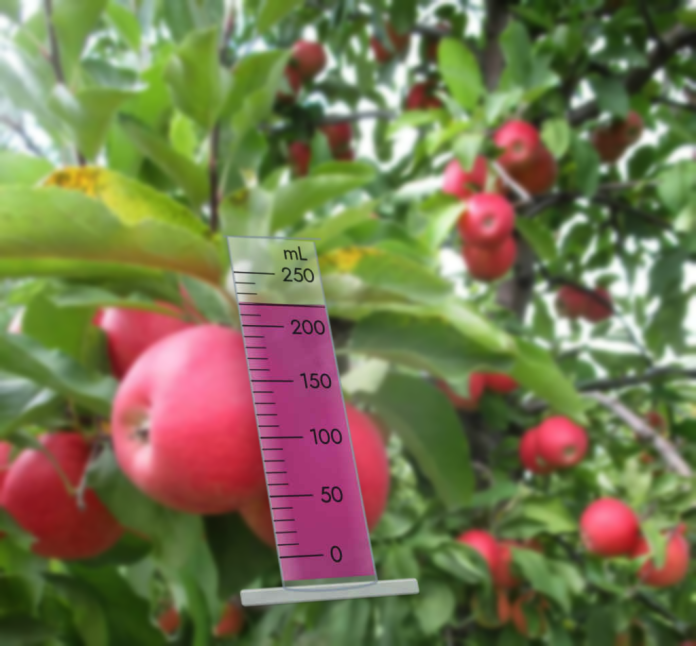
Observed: 220mL
